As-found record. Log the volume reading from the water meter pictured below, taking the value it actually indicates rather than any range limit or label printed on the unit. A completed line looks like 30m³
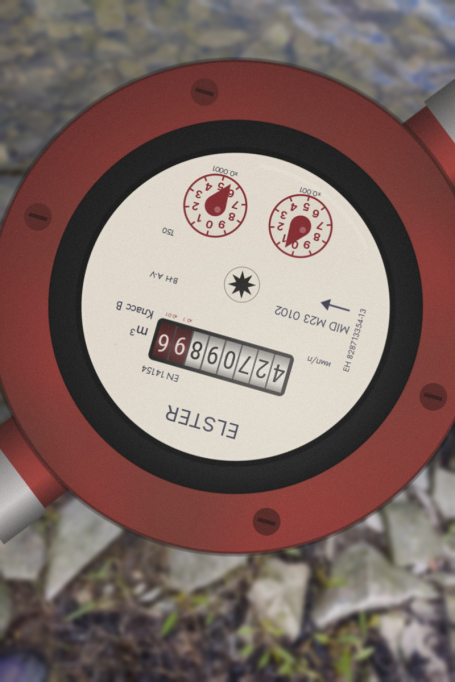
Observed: 427098.9605m³
